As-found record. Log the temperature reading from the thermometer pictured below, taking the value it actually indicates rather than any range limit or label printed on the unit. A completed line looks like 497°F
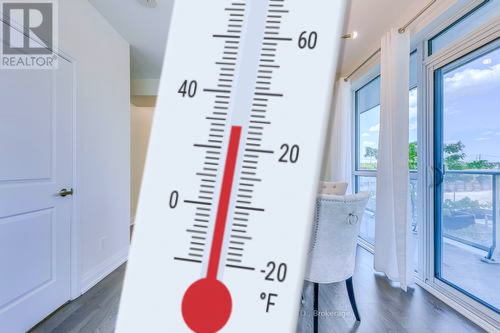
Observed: 28°F
